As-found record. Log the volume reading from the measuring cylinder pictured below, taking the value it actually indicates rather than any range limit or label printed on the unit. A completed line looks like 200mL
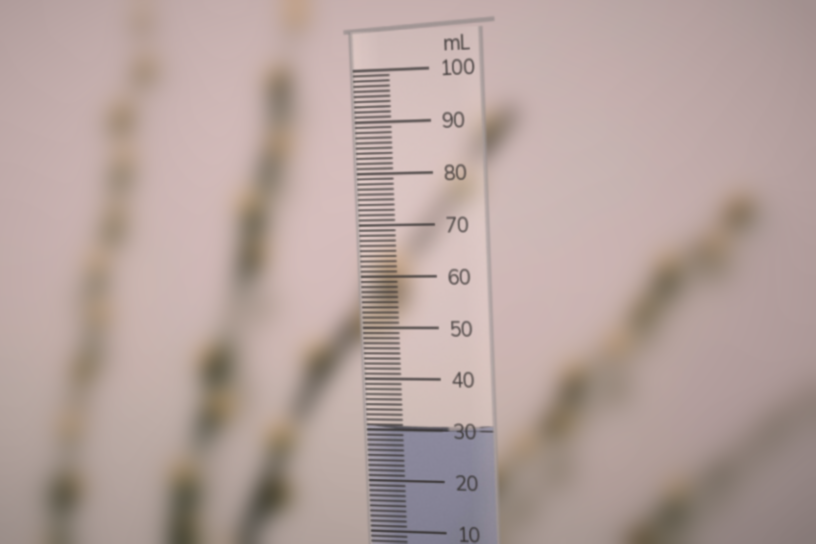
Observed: 30mL
